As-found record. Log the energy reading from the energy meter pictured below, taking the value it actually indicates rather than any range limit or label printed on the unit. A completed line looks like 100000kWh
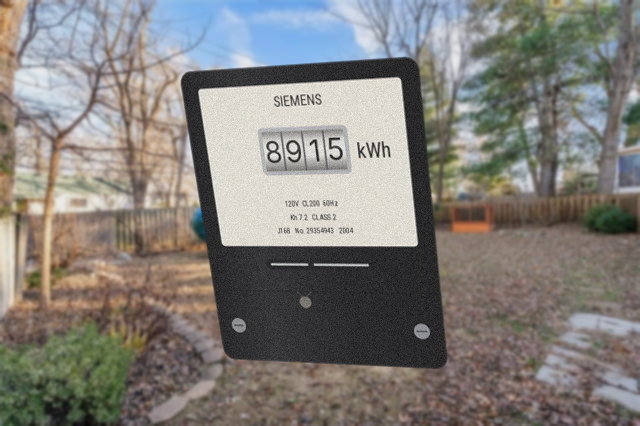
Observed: 8915kWh
